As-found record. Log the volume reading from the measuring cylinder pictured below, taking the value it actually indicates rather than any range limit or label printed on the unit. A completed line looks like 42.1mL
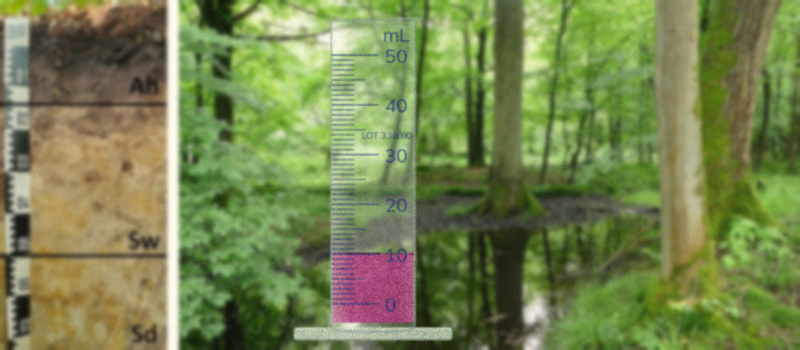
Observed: 10mL
